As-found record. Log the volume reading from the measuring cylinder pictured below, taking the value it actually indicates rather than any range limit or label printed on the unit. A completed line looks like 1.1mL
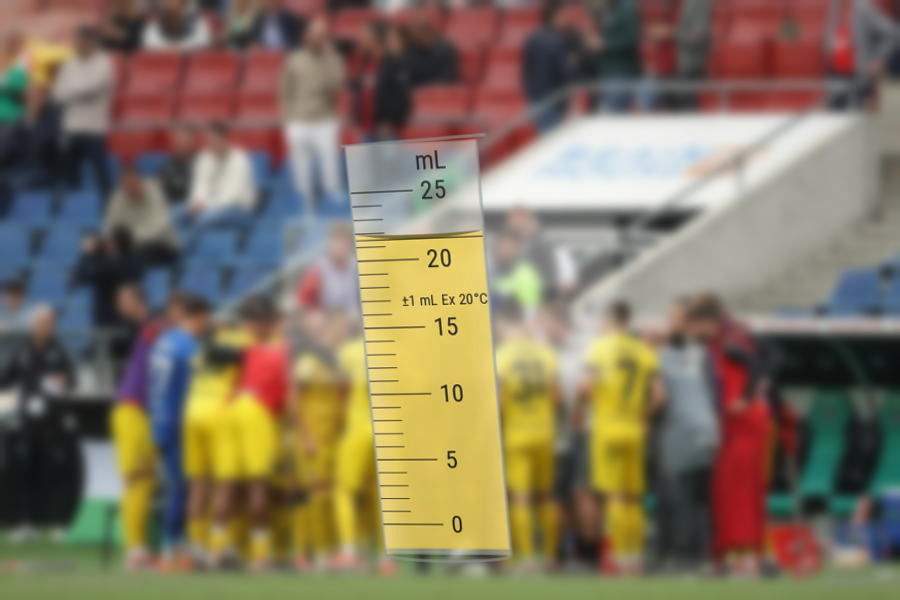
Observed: 21.5mL
